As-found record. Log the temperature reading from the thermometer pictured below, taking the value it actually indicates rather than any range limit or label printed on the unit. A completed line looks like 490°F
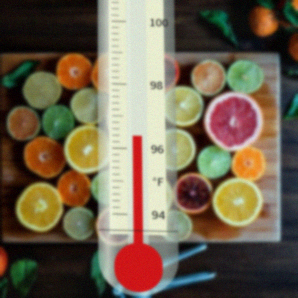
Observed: 96.4°F
